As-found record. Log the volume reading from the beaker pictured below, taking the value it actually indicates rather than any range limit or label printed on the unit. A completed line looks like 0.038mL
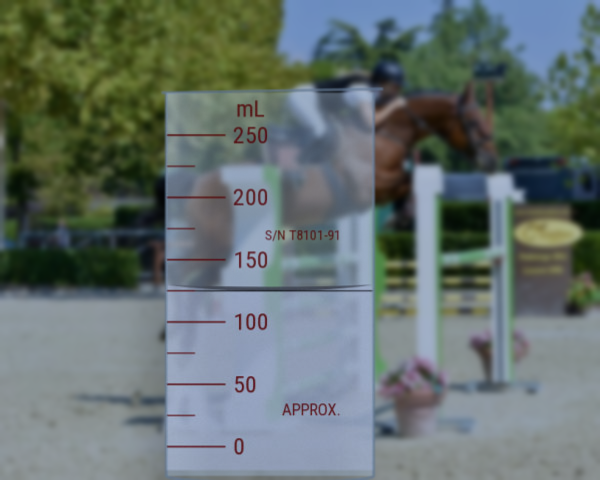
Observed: 125mL
